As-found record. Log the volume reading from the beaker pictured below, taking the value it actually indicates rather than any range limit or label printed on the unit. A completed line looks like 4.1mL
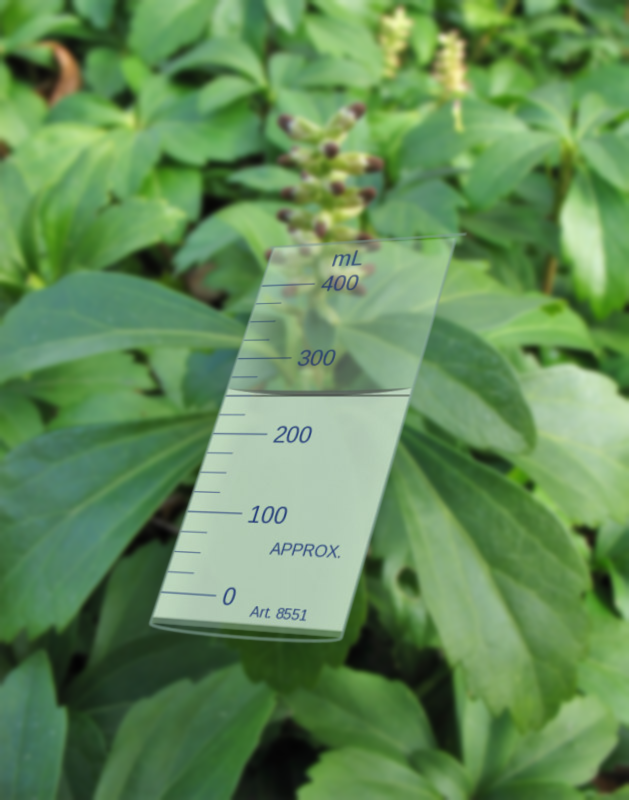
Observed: 250mL
